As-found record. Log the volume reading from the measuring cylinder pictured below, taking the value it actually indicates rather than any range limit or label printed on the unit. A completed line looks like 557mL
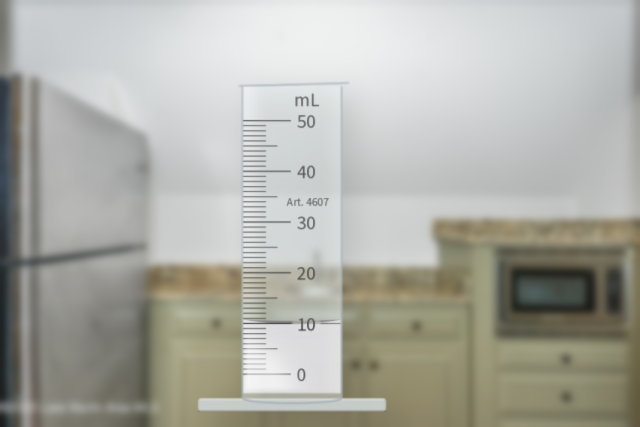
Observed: 10mL
